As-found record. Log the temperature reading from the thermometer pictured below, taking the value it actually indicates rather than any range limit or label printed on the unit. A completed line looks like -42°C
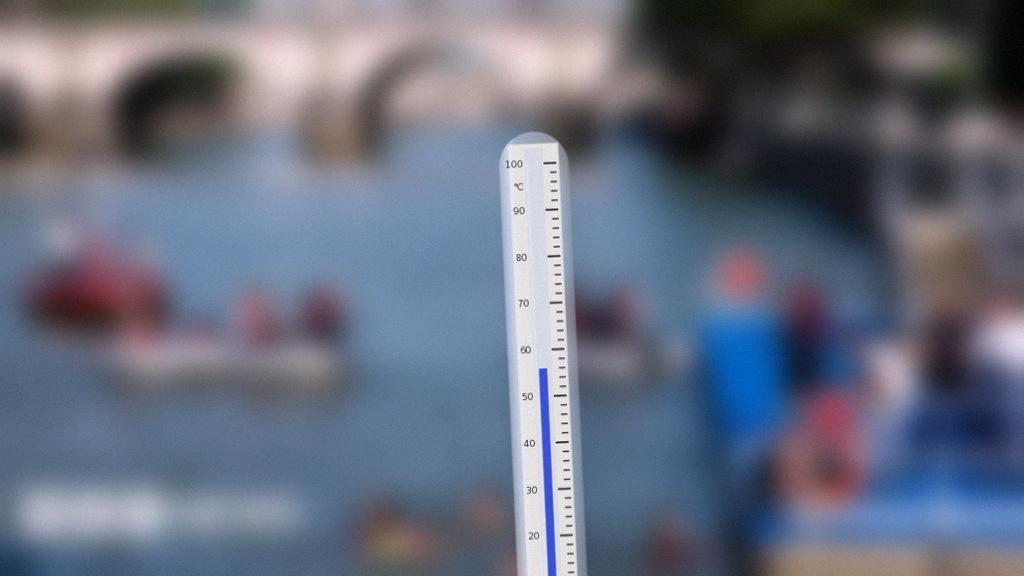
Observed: 56°C
